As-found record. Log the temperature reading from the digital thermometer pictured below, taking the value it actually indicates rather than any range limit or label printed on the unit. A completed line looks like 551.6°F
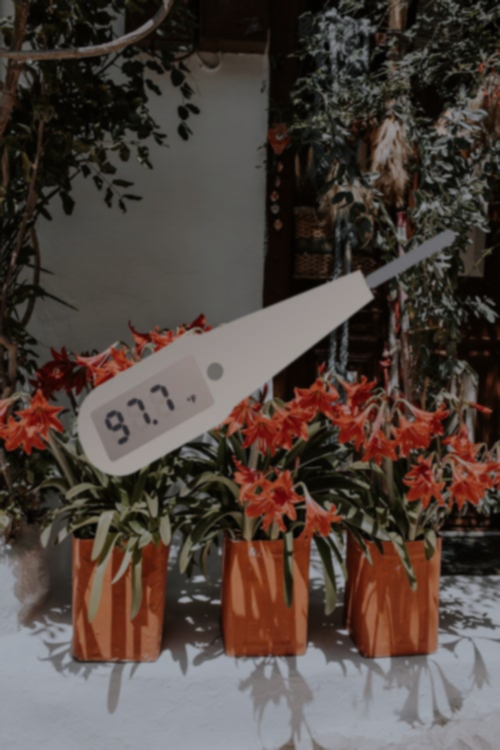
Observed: 97.7°F
